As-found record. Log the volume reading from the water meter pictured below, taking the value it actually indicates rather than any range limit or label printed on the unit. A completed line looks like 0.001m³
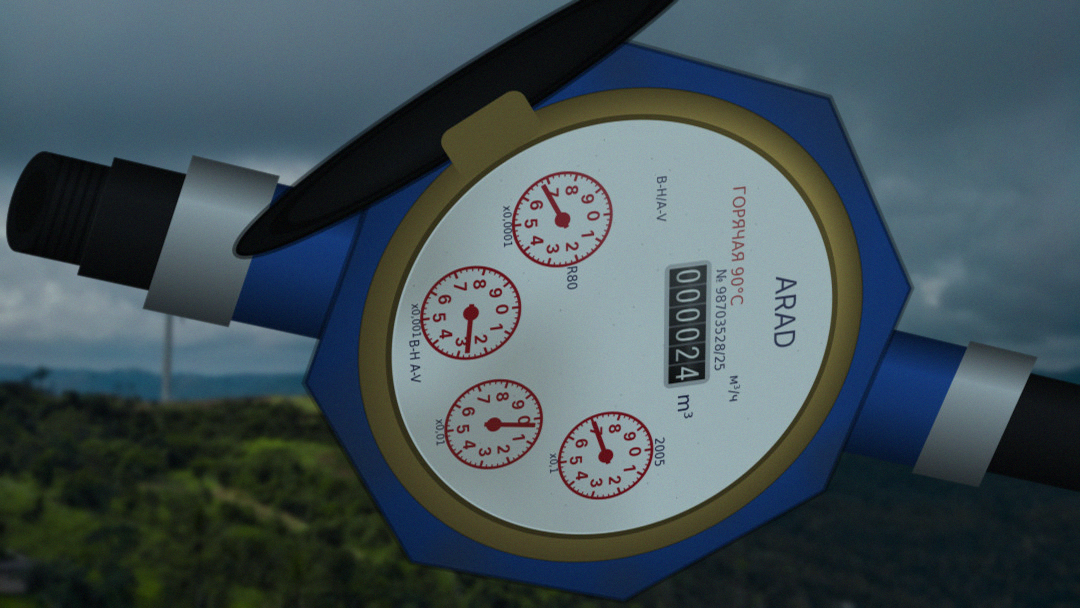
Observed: 24.7026m³
